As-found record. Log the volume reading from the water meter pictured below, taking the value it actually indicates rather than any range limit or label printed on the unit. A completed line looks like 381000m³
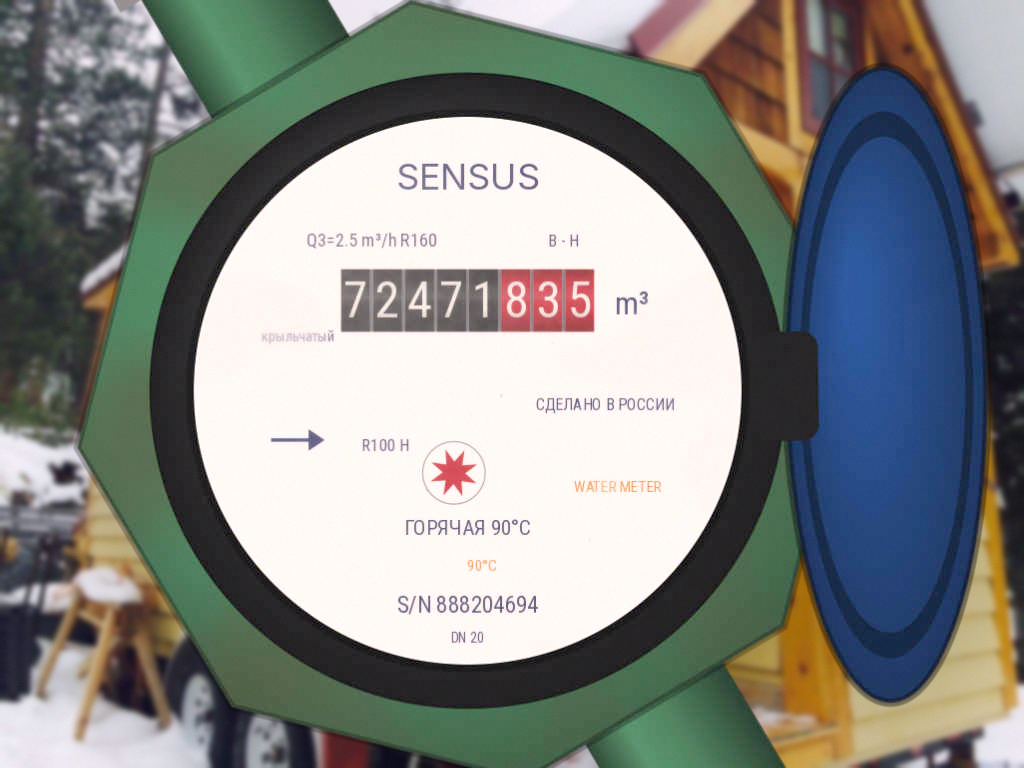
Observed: 72471.835m³
